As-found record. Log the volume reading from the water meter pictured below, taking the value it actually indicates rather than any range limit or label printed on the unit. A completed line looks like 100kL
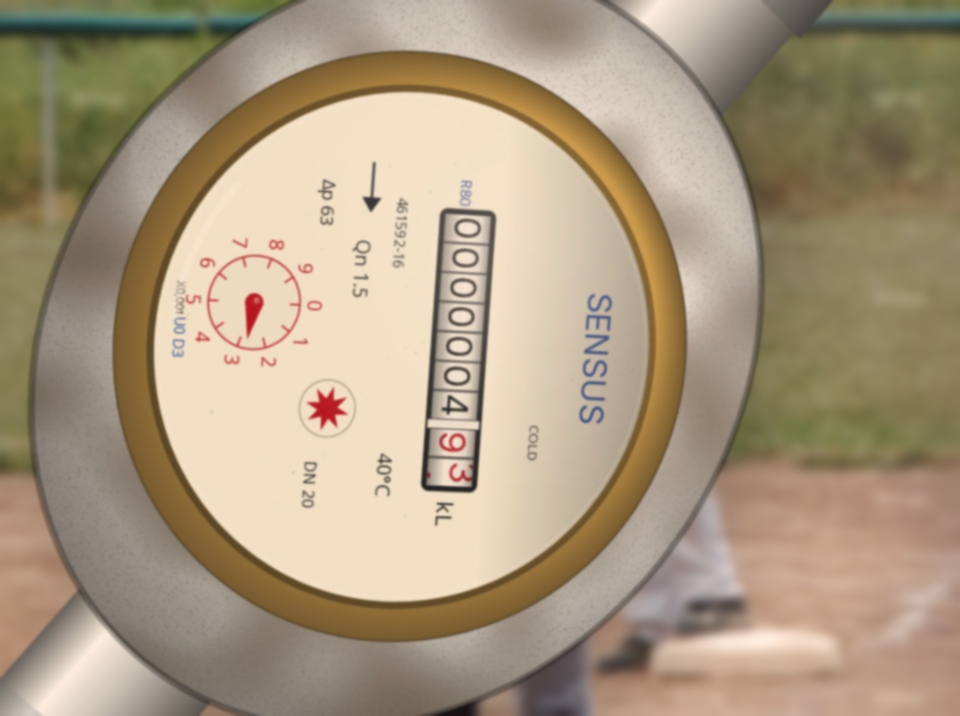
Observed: 4.932kL
